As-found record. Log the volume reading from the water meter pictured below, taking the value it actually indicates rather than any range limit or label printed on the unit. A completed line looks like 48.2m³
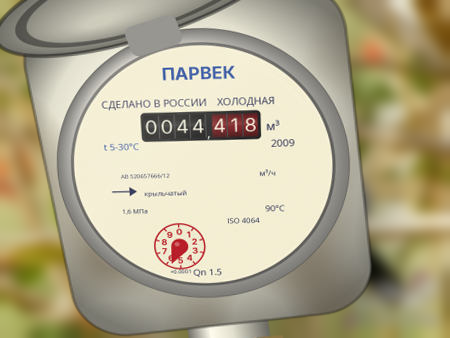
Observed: 44.4185m³
